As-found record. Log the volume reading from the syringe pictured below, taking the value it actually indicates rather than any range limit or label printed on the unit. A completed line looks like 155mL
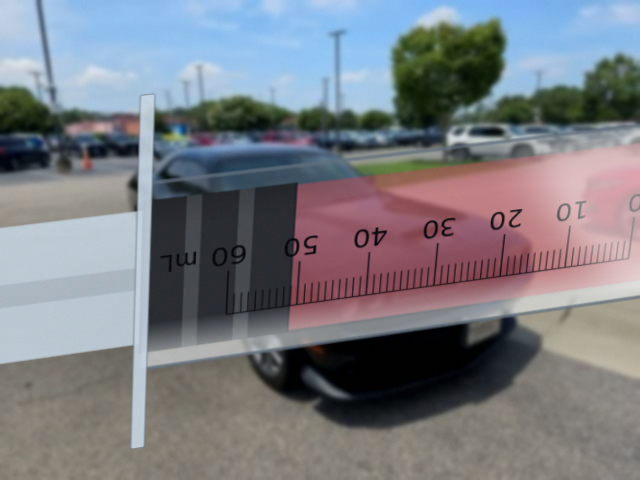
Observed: 51mL
